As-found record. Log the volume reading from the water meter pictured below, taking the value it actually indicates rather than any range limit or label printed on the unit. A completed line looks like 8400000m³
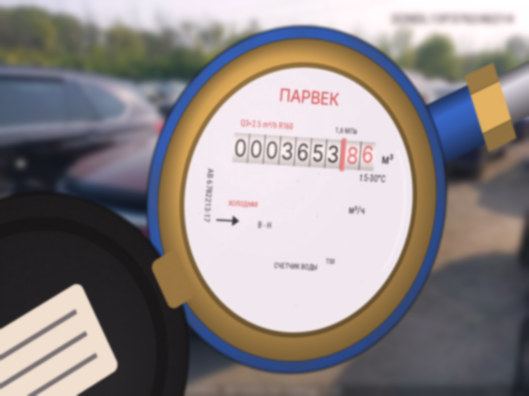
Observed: 3653.86m³
